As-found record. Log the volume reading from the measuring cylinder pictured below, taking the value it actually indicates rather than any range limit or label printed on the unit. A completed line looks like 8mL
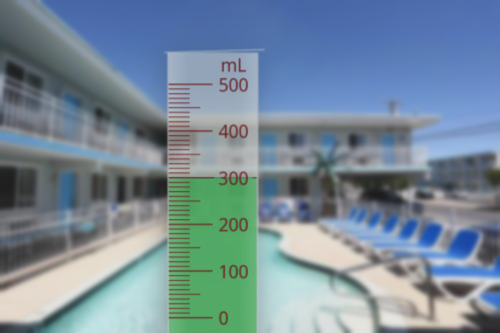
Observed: 300mL
